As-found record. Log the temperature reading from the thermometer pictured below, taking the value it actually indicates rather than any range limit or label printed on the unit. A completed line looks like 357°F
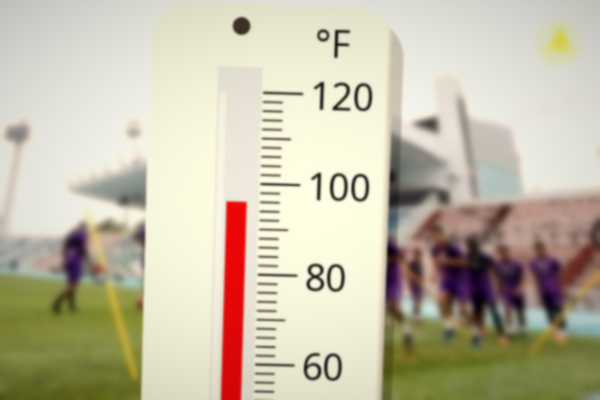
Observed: 96°F
